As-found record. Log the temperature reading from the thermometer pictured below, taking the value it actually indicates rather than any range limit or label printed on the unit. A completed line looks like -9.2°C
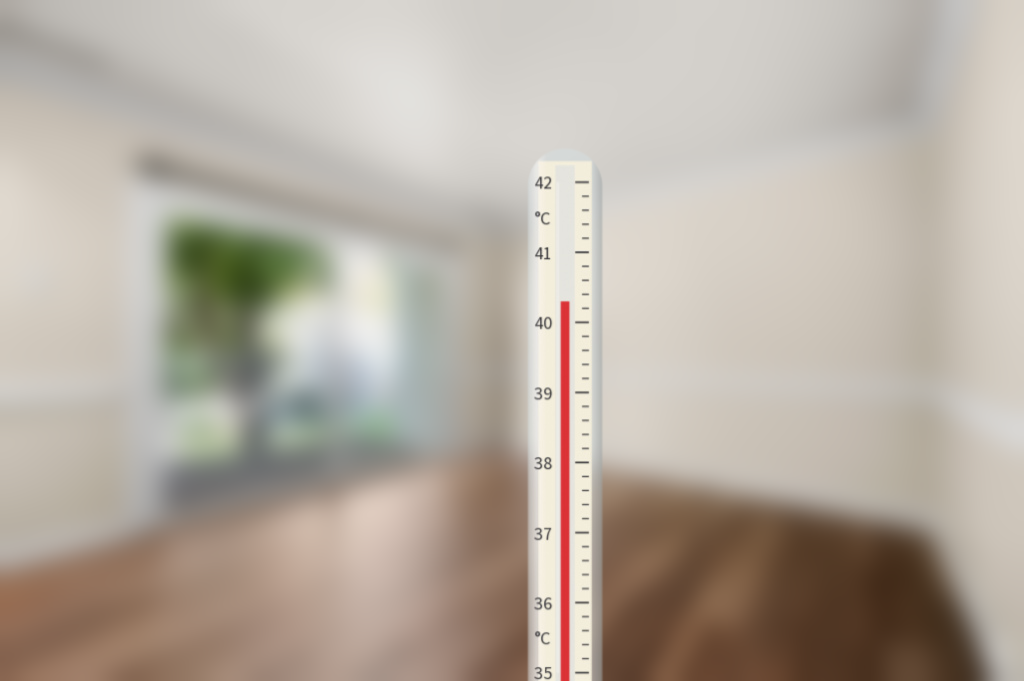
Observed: 40.3°C
